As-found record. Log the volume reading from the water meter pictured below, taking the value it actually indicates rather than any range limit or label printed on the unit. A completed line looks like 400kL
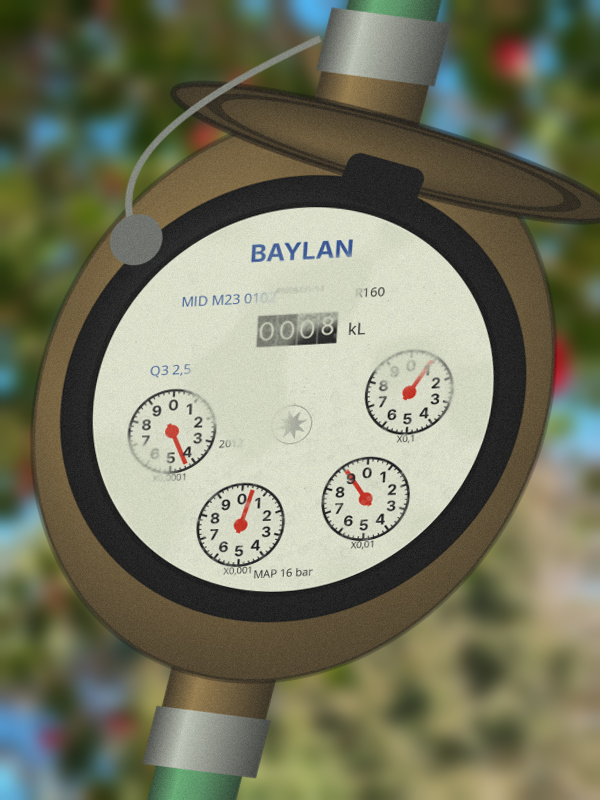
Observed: 8.0904kL
